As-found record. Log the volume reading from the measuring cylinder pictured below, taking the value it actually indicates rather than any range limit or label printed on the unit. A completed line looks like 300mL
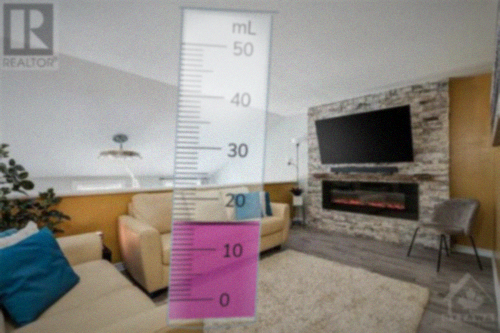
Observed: 15mL
